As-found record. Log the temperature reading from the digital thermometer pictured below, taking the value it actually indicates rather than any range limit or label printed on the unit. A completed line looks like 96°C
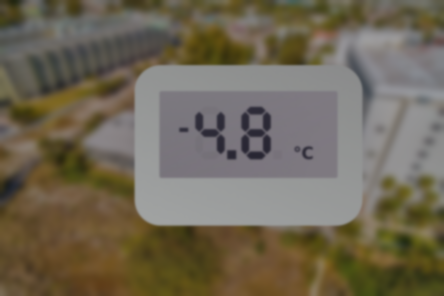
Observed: -4.8°C
